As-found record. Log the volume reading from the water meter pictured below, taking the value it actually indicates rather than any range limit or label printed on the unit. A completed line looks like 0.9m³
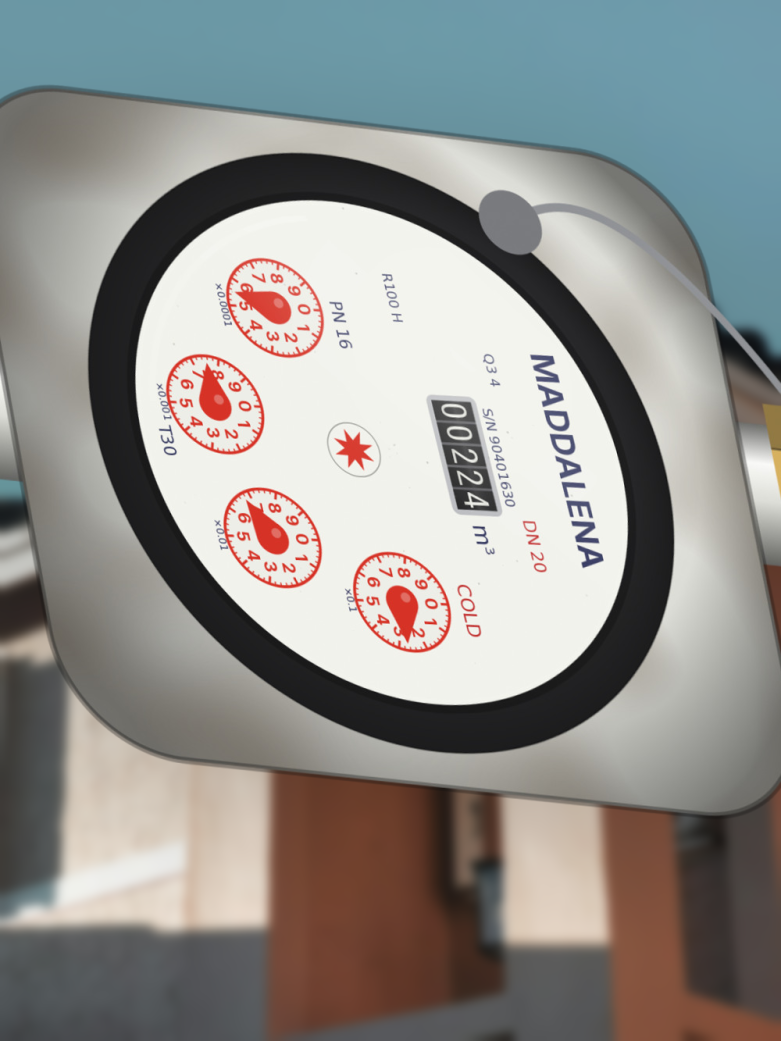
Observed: 224.2675m³
